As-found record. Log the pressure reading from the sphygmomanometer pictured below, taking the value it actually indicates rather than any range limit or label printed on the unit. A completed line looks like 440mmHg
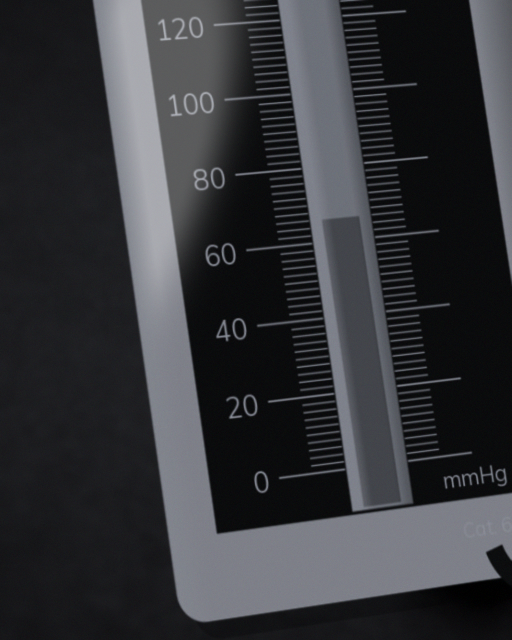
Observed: 66mmHg
